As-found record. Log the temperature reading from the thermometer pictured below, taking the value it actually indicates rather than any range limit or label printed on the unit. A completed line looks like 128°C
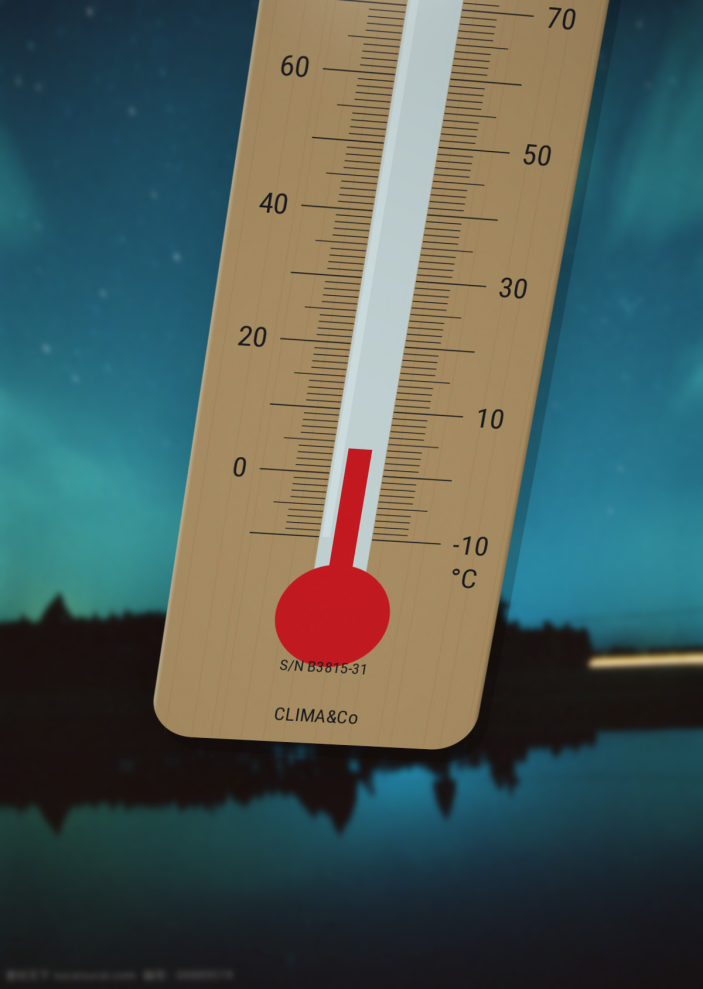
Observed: 4°C
